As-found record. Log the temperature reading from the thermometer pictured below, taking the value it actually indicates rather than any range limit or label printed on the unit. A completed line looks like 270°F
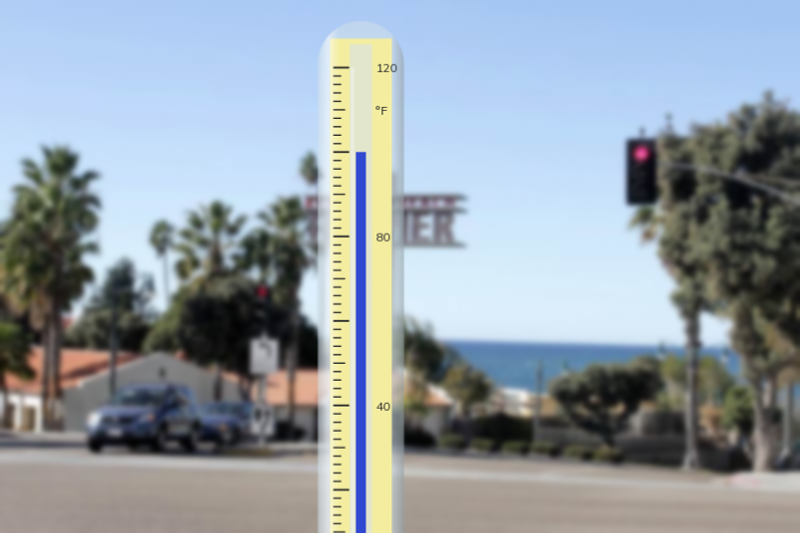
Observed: 100°F
